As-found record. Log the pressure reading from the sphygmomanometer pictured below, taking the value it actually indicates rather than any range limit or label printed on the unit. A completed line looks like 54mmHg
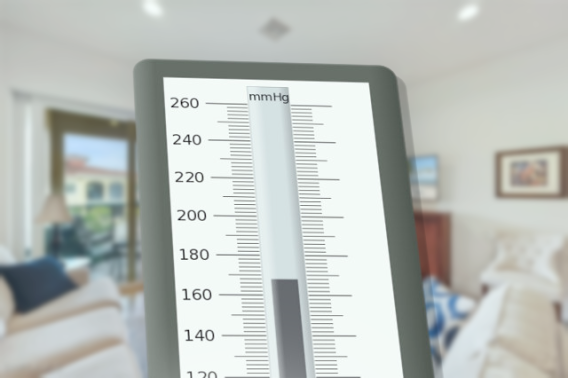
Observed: 168mmHg
